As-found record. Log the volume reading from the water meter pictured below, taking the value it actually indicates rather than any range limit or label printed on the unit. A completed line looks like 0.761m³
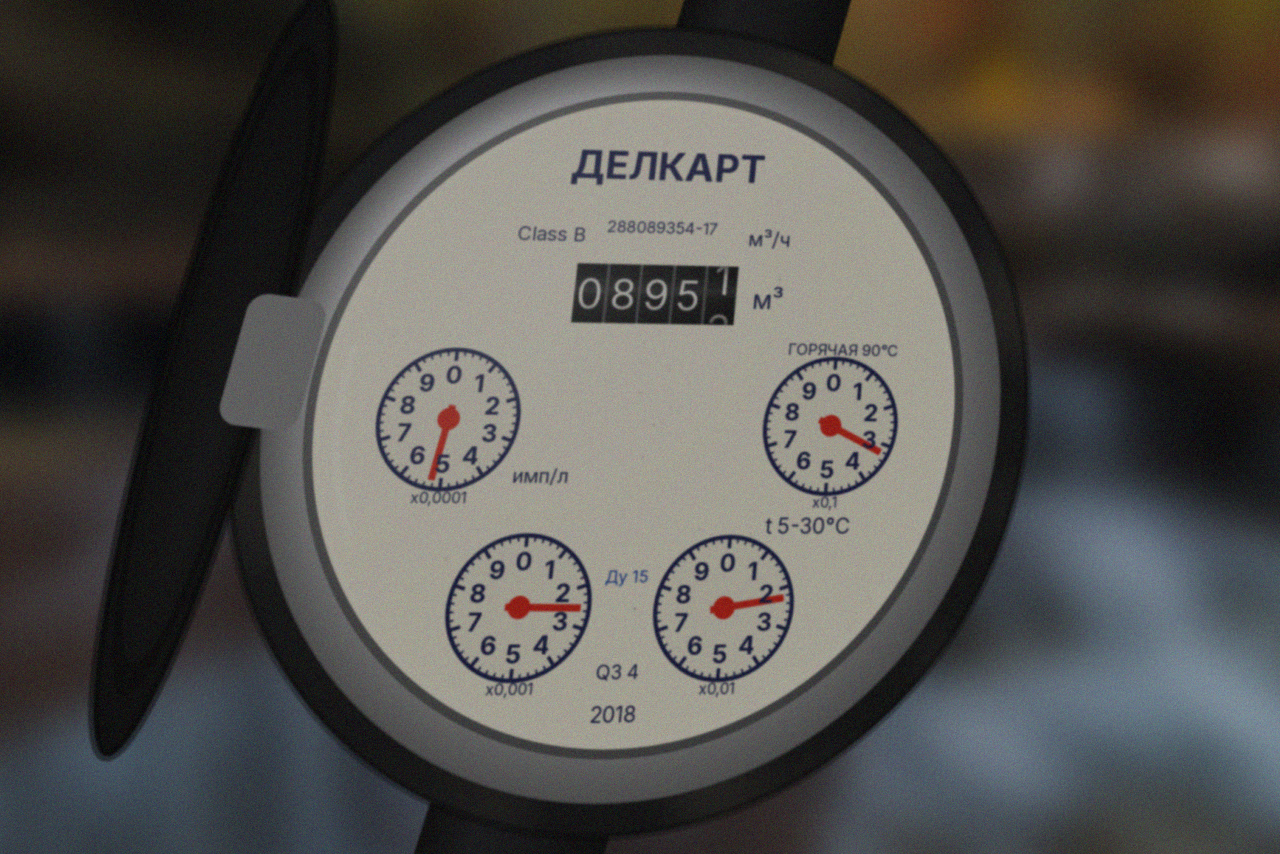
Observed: 8951.3225m³
